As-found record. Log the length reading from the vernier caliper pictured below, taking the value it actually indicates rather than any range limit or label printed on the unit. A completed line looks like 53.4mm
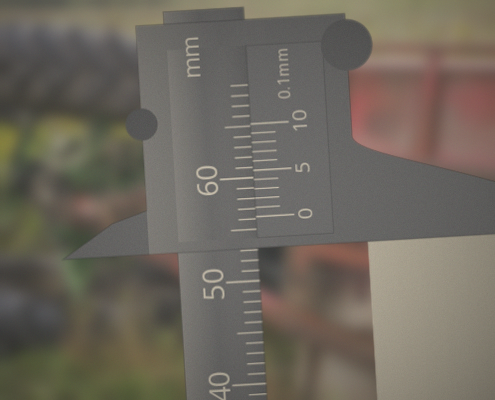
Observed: 56.2mm
